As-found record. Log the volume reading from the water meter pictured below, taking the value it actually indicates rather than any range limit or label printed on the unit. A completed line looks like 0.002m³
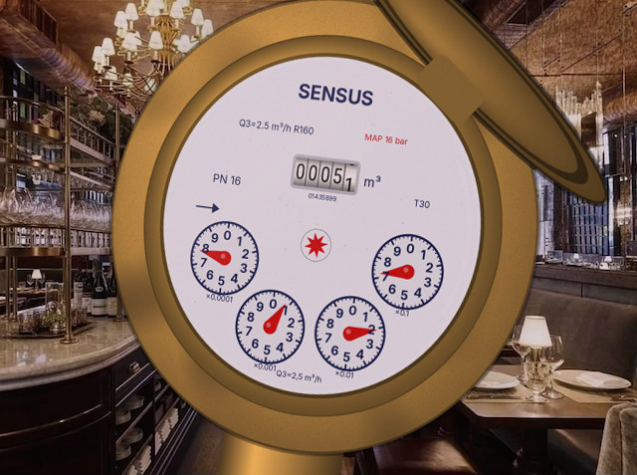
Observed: 50.7207m³
